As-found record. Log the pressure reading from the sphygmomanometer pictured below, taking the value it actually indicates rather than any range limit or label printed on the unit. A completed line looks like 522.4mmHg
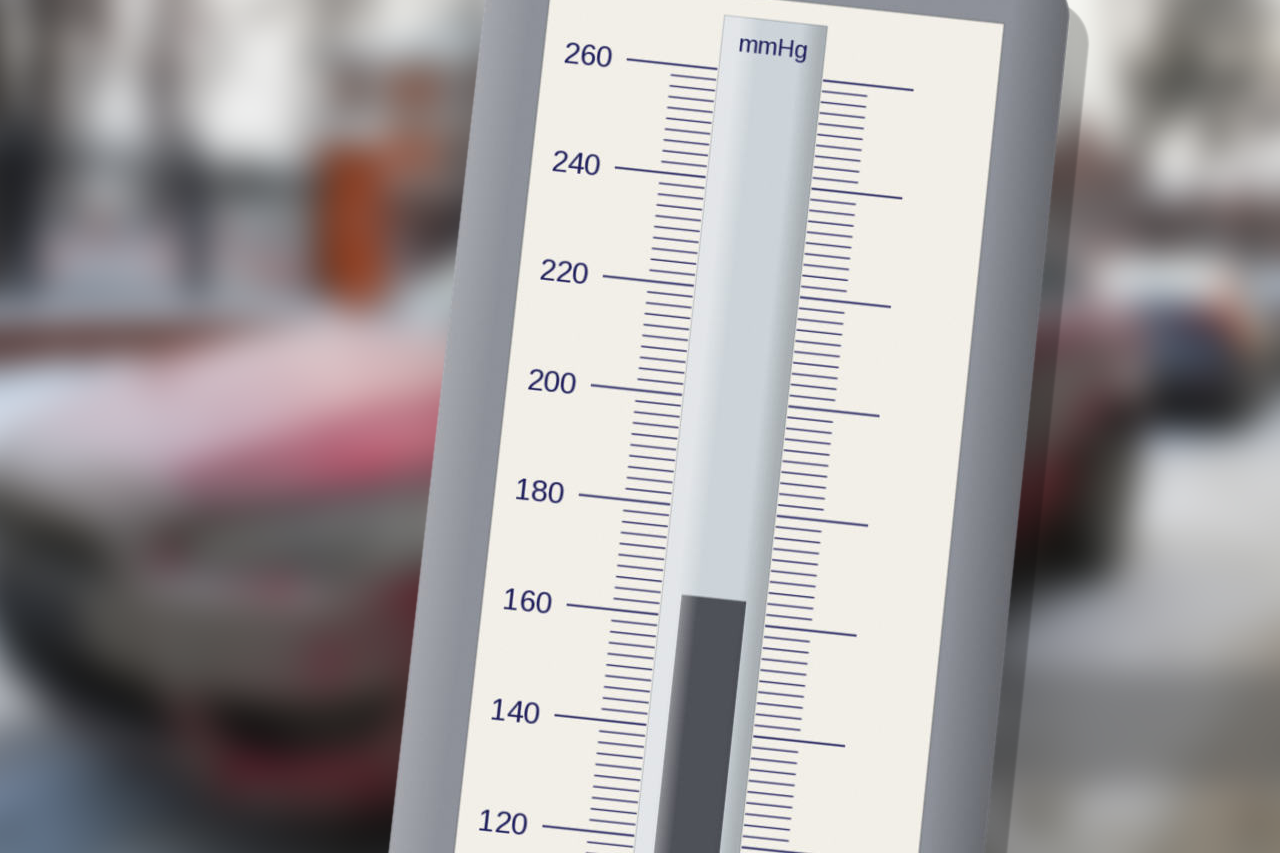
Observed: 164mmHg
